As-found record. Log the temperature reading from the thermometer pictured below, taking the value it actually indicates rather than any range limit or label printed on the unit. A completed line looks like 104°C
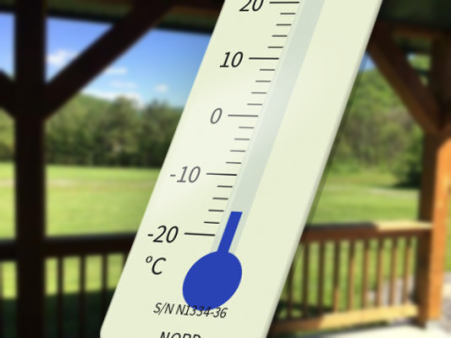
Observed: -16°C
